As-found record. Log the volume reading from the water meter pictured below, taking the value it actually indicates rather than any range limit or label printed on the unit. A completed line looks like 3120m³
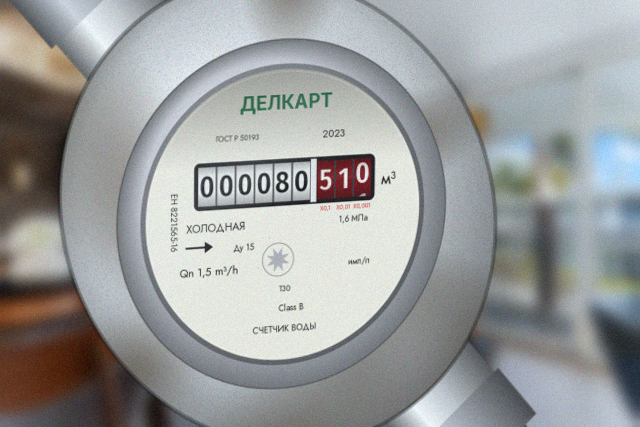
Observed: 80.510m³
